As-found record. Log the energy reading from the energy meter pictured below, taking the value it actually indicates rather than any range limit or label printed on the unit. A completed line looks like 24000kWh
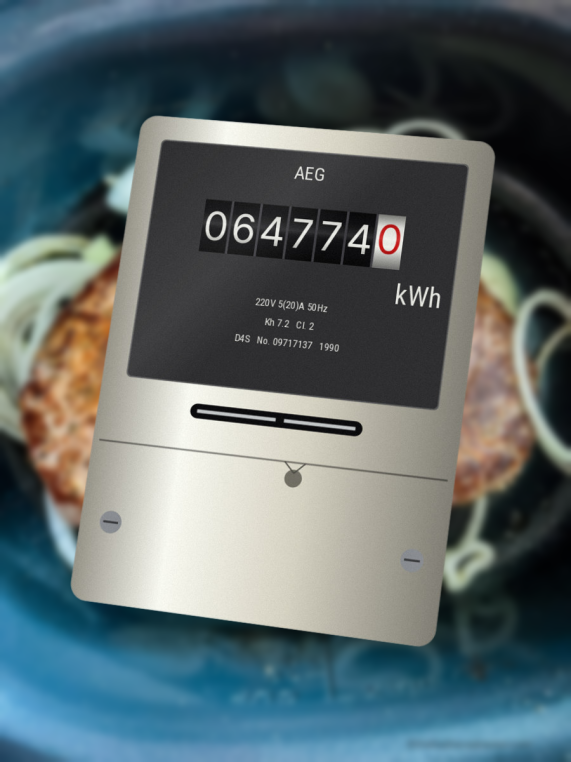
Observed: 64774.0kWh
